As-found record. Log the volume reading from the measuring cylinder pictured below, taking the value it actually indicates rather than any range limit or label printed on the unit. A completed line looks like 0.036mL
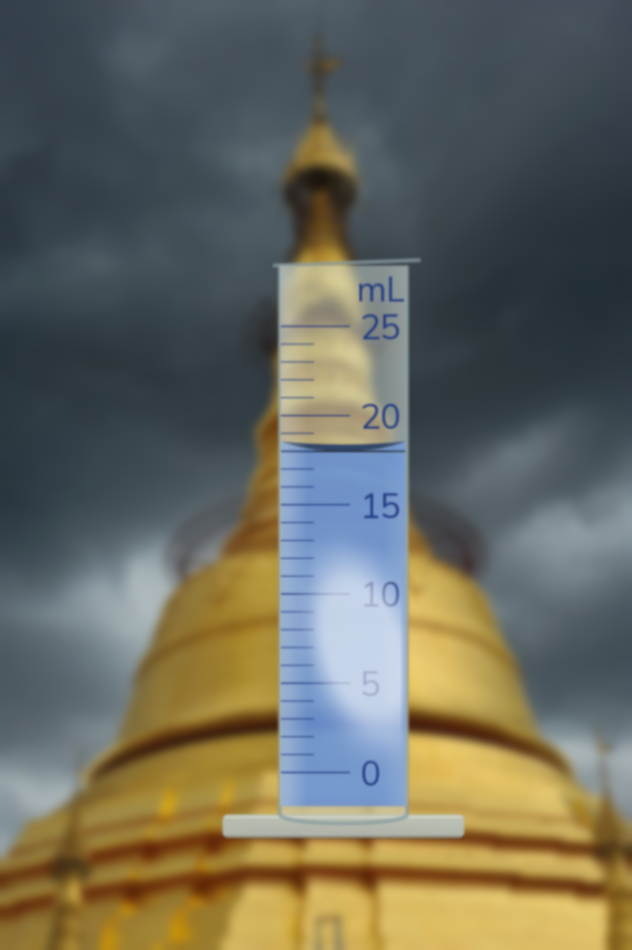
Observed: 18mL
